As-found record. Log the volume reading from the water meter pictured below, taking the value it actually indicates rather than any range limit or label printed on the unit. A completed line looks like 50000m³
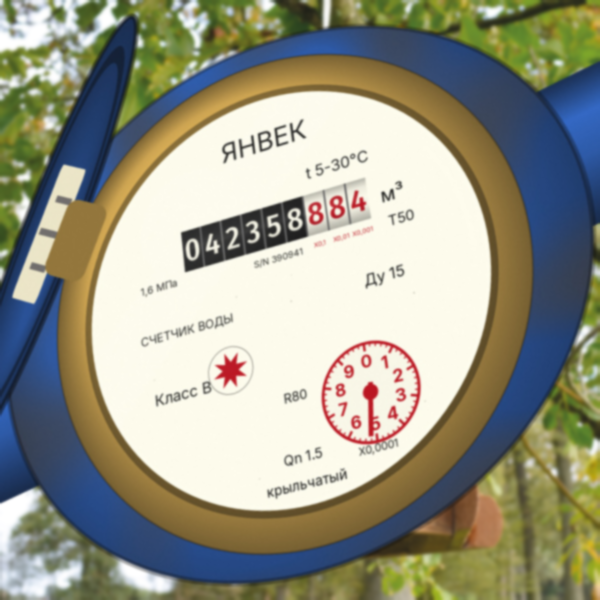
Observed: 42358.8845m³
